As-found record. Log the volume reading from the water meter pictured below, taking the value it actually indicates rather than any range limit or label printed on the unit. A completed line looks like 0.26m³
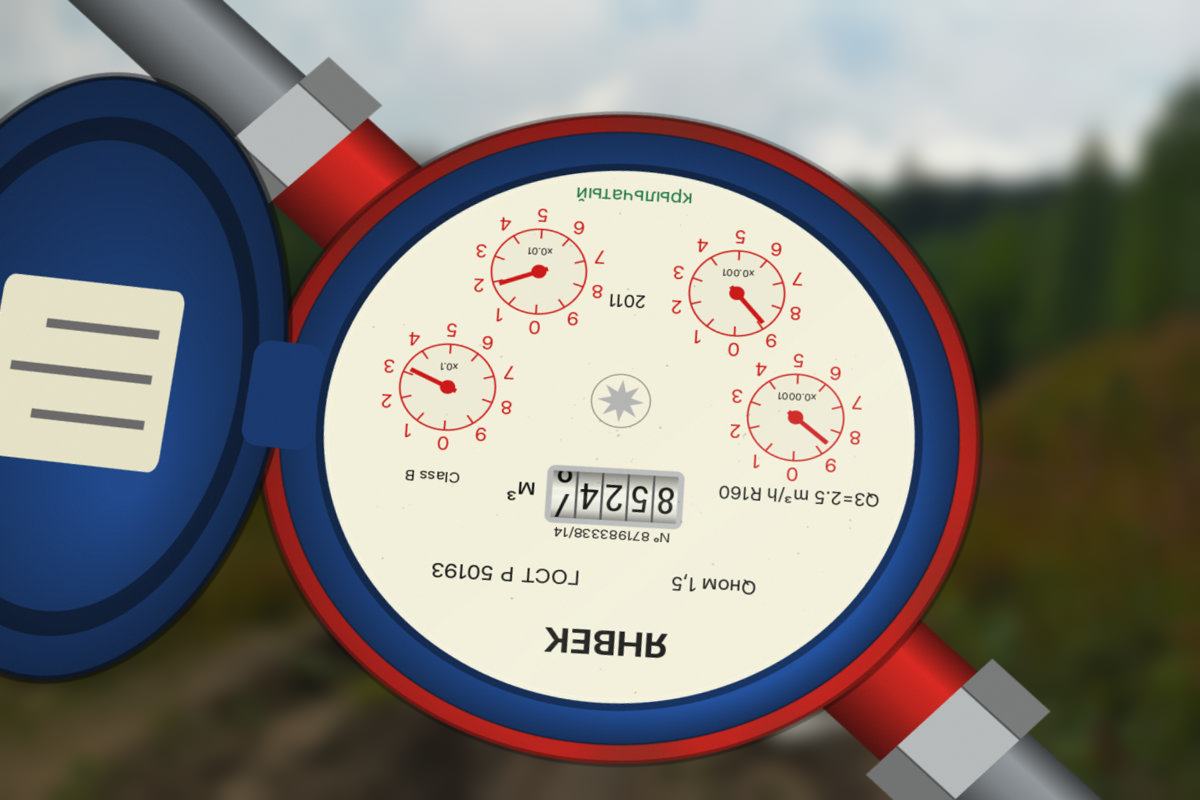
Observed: 85247.3188m³
